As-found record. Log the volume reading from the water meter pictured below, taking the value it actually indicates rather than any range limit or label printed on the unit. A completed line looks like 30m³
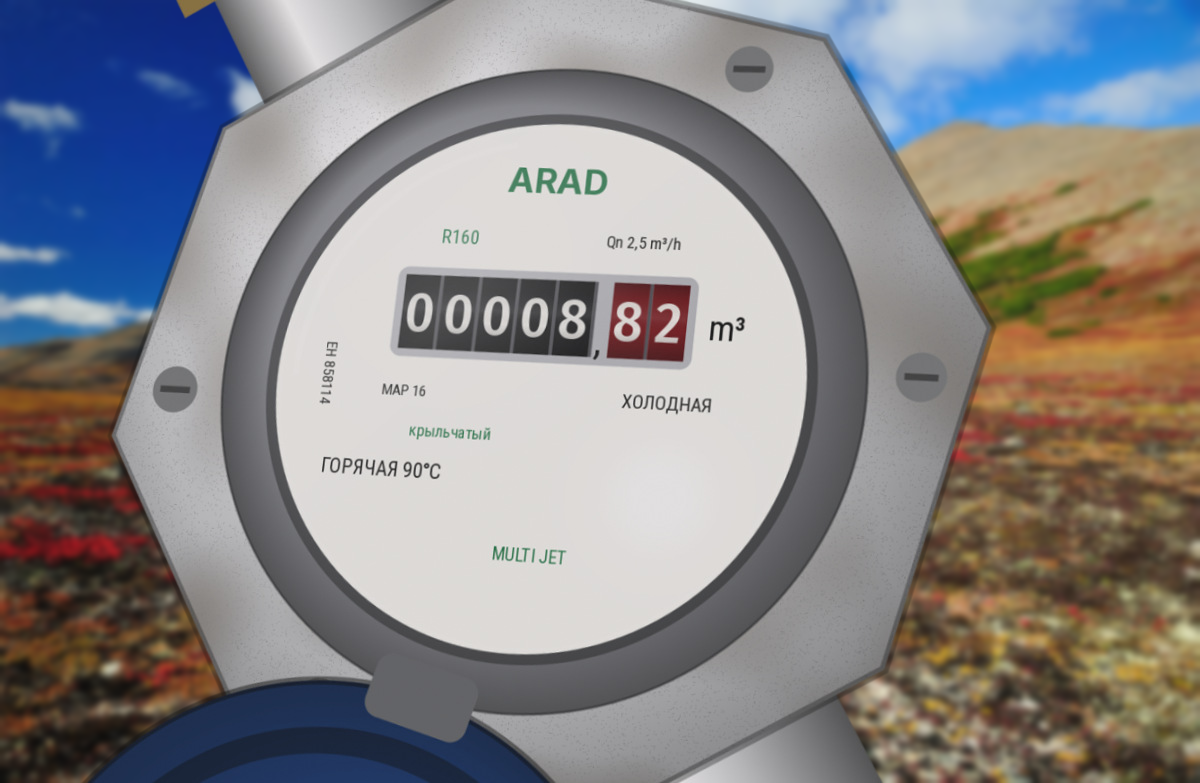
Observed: 8.82m³
